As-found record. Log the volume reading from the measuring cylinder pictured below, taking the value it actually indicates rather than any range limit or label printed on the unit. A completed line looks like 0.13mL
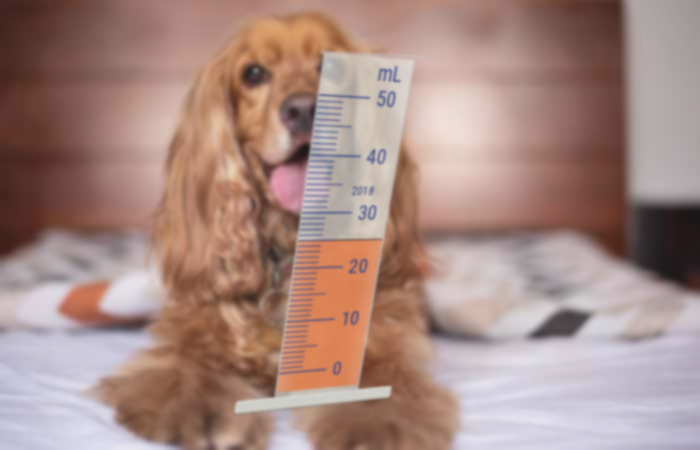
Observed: 25mL
